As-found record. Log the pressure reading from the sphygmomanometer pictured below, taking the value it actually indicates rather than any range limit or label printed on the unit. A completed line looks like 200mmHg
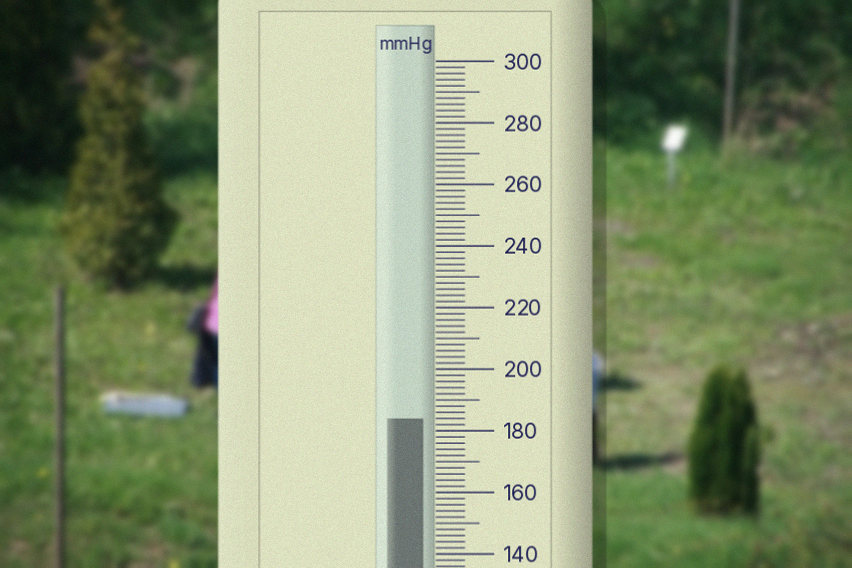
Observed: 184mmHg
